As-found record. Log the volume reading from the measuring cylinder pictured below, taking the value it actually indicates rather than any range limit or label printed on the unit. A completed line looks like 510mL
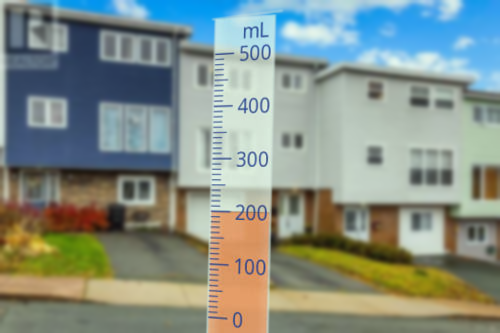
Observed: 200mL
